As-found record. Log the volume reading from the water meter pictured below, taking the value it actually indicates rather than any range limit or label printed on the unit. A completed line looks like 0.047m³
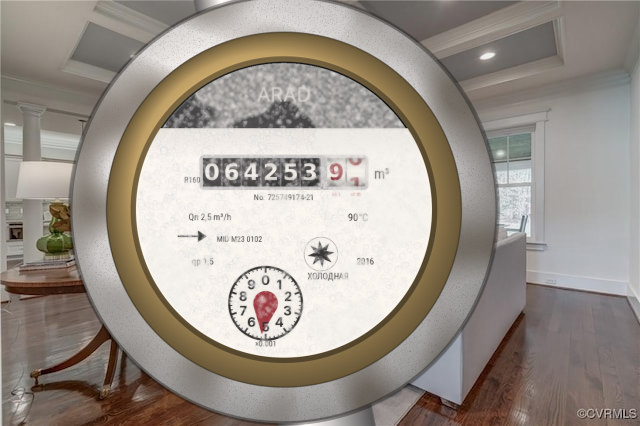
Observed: 64253.905m³
